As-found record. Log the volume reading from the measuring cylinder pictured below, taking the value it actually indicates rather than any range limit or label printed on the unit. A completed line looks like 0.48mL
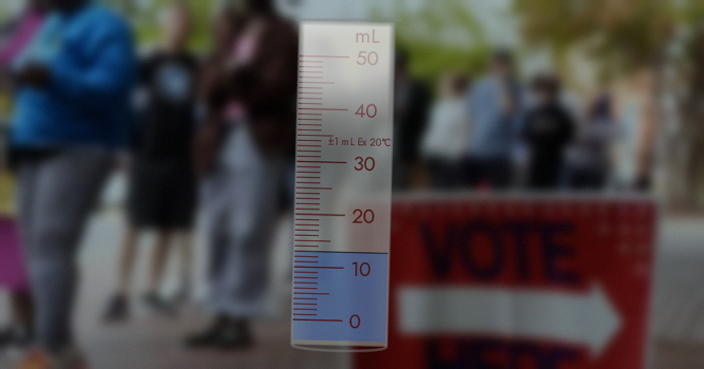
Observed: 13mL
